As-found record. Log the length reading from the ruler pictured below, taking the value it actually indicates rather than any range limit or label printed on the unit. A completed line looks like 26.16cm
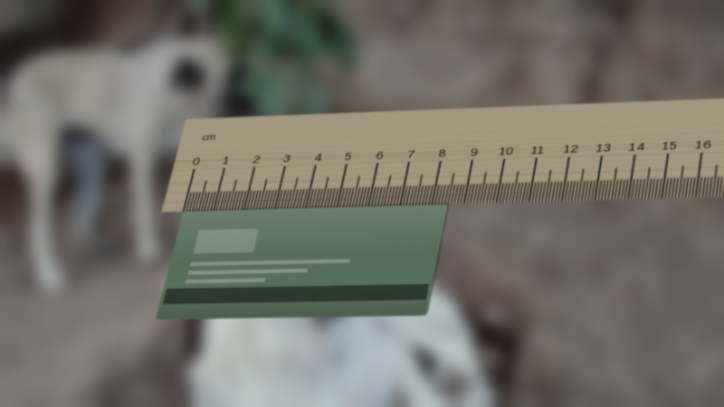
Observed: 8.5cm
